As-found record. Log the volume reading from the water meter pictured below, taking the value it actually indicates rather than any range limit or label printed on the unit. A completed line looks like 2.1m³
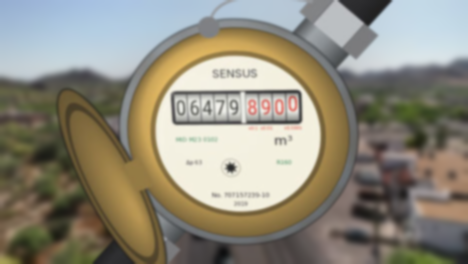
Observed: 6479.8900m³
